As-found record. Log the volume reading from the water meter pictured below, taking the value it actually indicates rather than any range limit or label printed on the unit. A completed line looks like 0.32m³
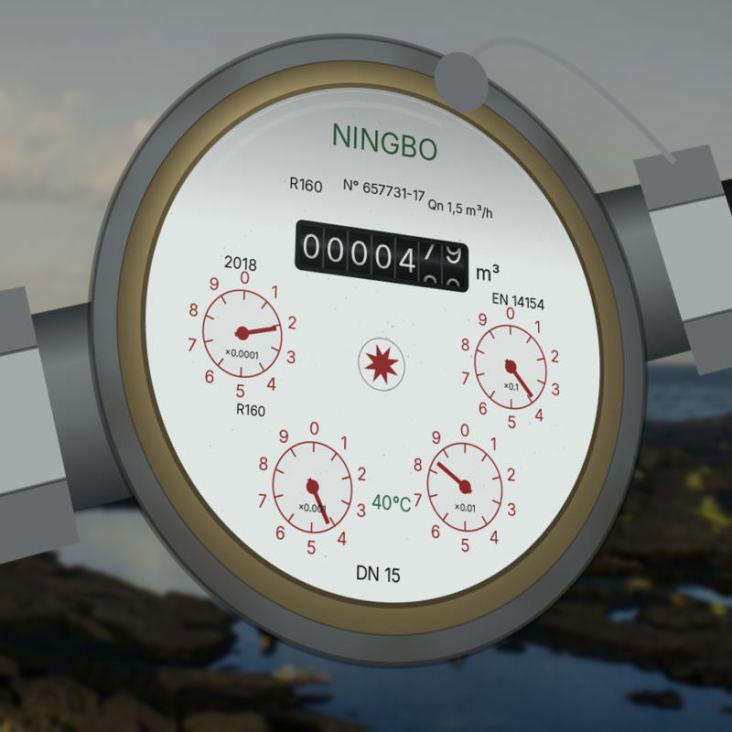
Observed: 479.3842m³
